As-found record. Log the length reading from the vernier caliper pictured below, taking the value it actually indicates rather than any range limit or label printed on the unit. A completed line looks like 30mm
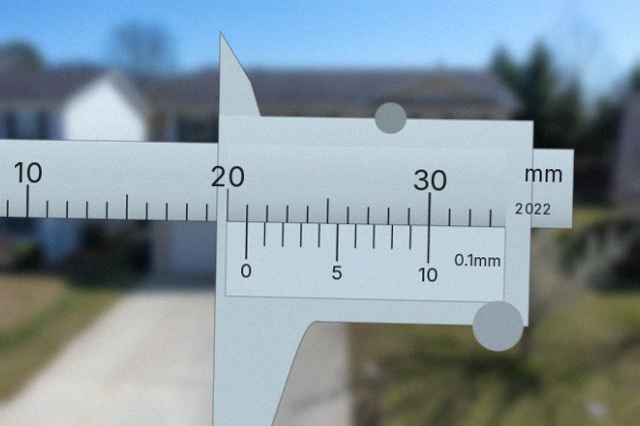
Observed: 21.0mm
